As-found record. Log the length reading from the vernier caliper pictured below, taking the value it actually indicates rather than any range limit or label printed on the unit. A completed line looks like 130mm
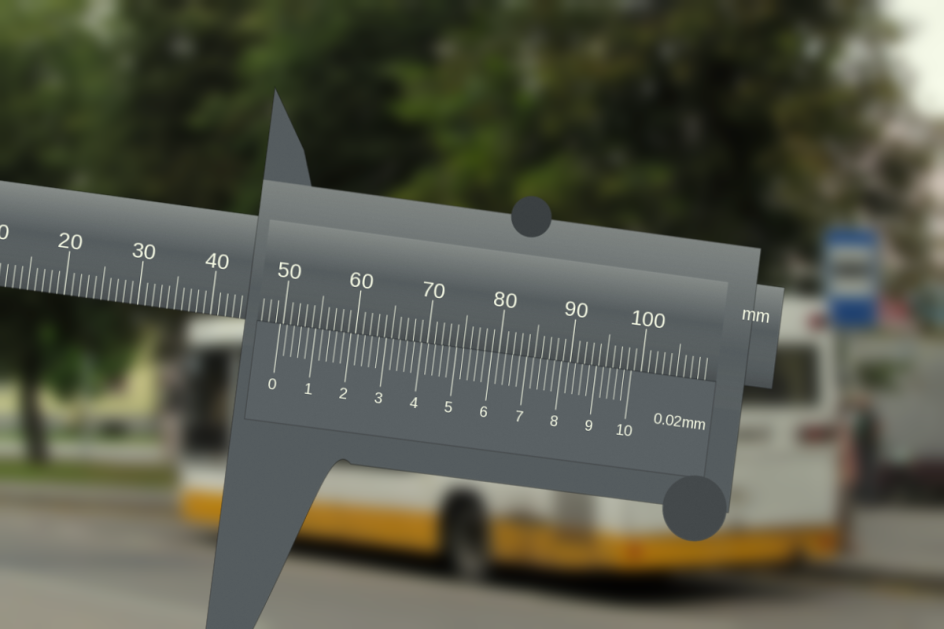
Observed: 49.6mm
